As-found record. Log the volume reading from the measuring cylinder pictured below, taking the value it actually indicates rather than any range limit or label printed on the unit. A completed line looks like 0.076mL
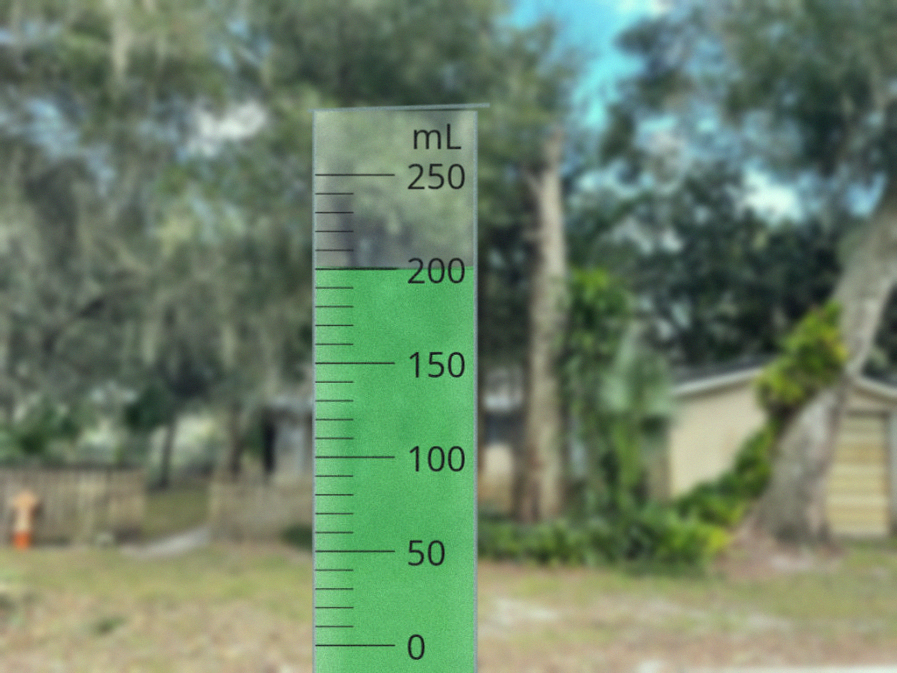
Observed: 200mL
